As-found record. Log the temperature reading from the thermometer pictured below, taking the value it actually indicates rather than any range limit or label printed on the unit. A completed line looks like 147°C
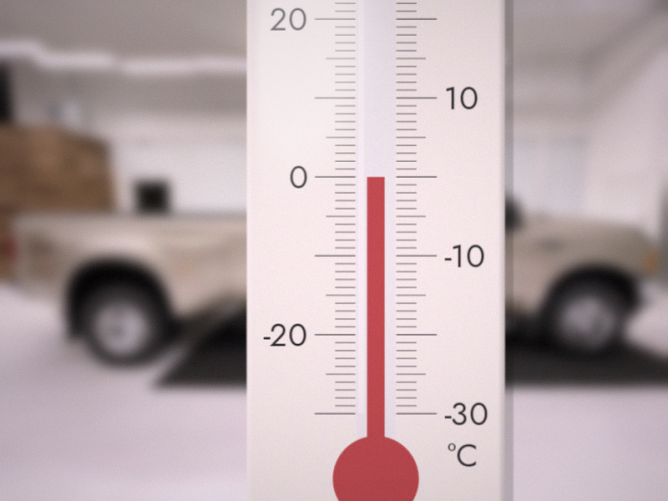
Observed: 0°C
